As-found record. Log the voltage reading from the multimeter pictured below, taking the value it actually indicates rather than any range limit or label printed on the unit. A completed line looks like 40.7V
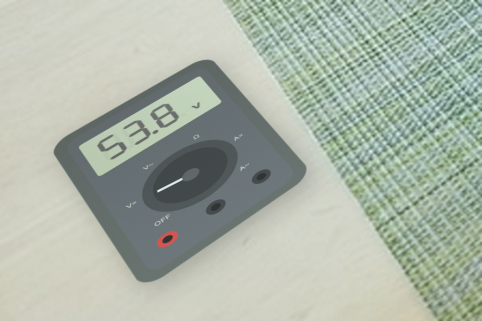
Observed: 53.8V
